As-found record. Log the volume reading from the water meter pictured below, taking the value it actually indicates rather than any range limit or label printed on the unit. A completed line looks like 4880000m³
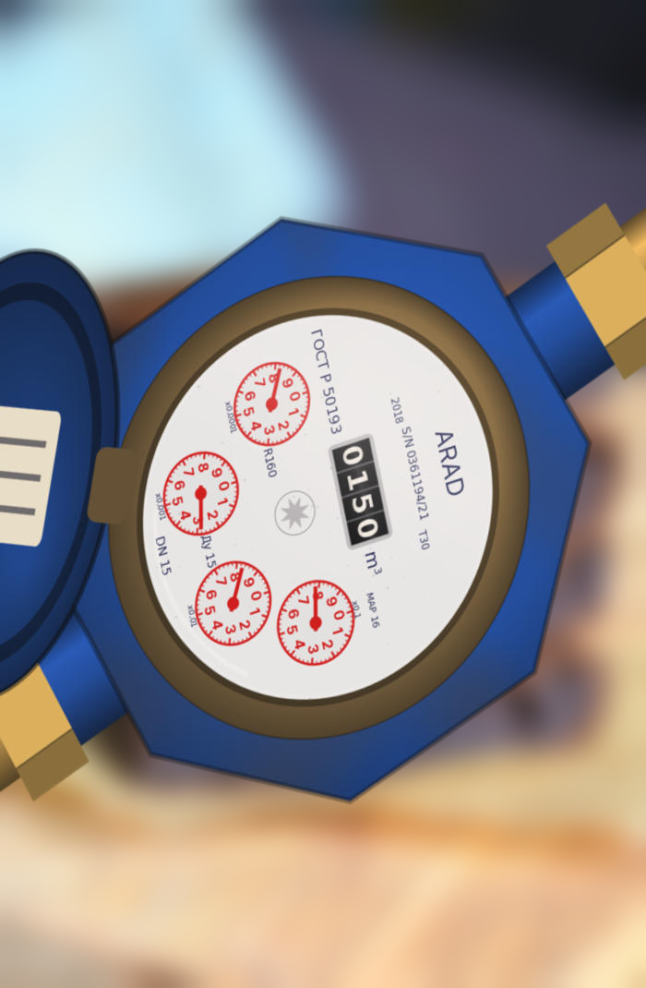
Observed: 150.7828m³
